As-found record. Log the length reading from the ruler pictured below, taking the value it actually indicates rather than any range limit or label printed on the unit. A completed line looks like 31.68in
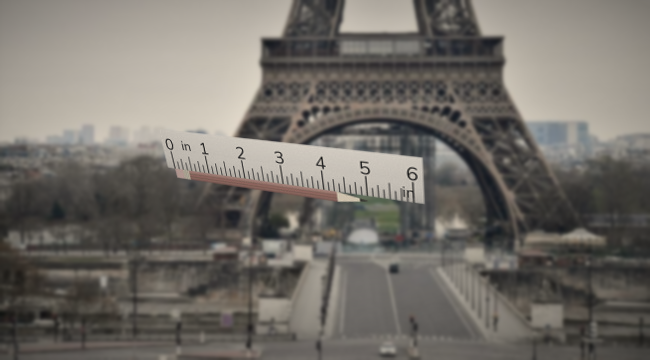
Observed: 5in
